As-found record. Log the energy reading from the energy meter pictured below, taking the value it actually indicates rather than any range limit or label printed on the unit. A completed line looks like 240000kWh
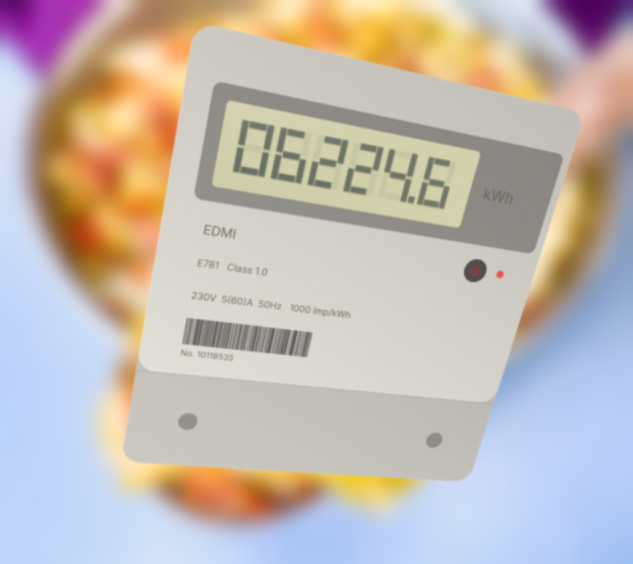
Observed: 6224.6kWh
